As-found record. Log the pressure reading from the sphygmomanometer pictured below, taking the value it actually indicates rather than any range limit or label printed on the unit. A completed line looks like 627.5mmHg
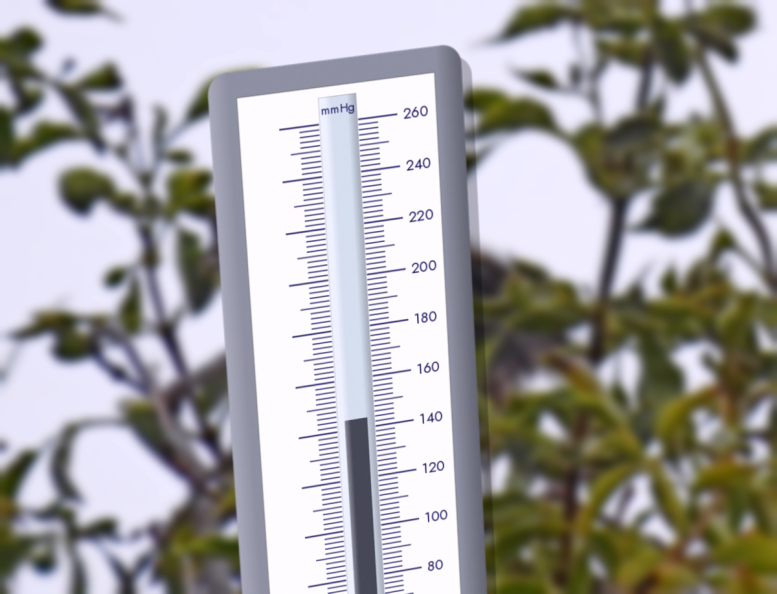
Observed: 144mmHg
